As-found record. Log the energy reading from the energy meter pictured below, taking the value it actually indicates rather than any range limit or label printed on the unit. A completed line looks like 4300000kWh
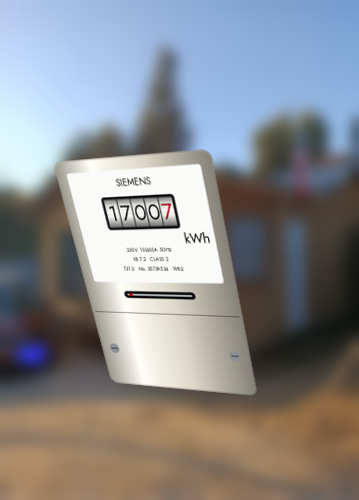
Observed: 1700.7kWh
